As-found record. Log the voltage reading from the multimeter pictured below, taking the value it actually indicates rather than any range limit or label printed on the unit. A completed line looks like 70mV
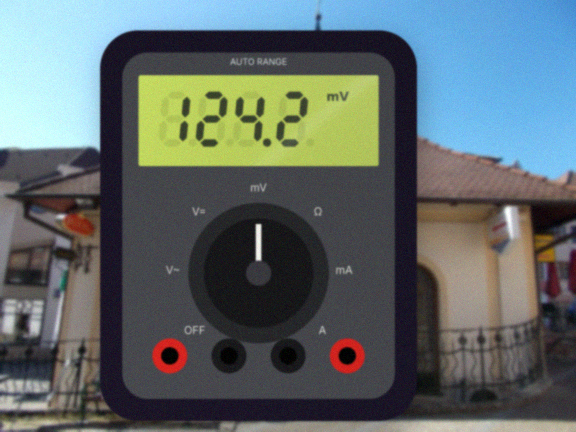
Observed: 124.2mV
